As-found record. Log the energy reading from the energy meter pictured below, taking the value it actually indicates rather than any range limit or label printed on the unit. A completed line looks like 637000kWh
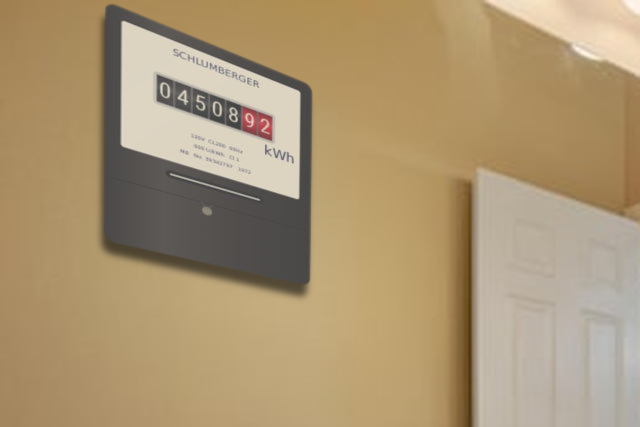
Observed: 4508.92kWh
